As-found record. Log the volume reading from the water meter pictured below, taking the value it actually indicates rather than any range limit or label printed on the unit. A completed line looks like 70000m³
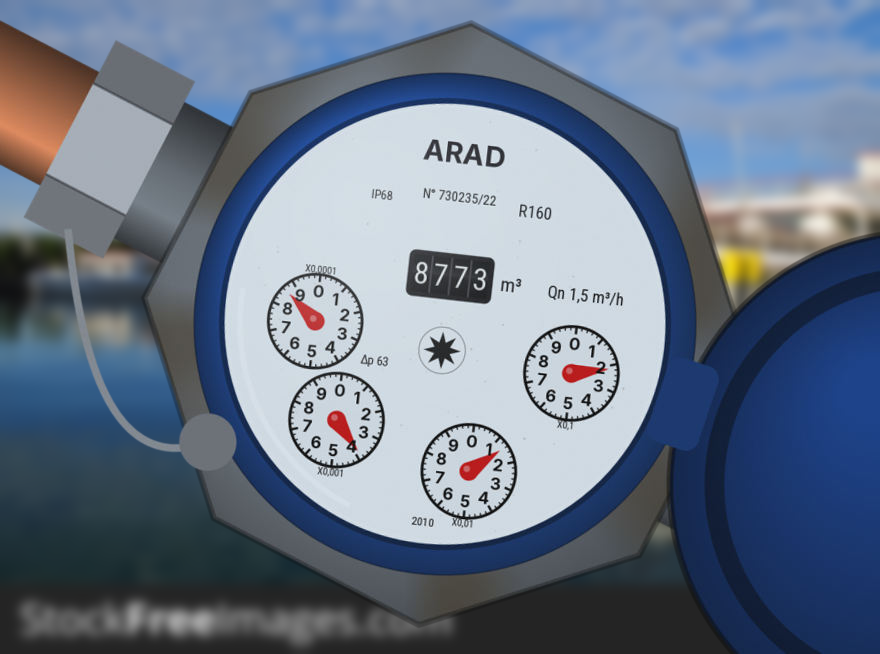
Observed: 8773.2138m³
